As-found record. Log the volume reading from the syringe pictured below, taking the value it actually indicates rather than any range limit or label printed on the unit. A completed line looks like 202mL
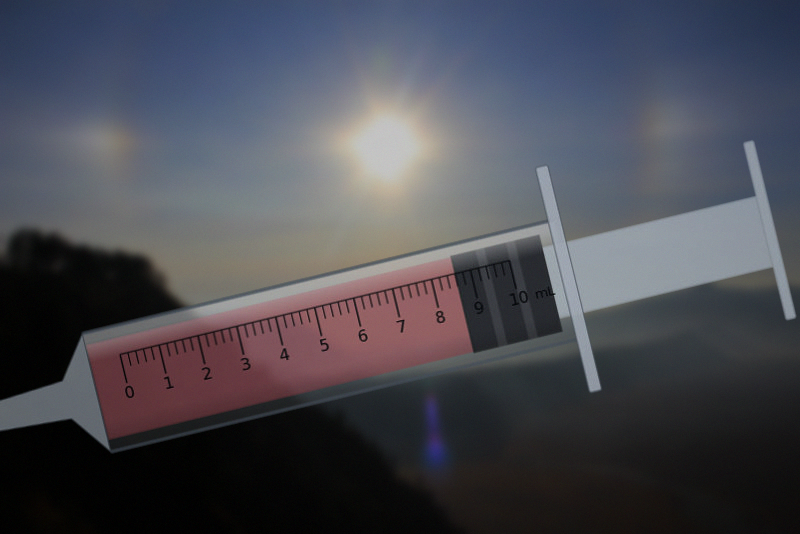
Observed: 8.6mL
